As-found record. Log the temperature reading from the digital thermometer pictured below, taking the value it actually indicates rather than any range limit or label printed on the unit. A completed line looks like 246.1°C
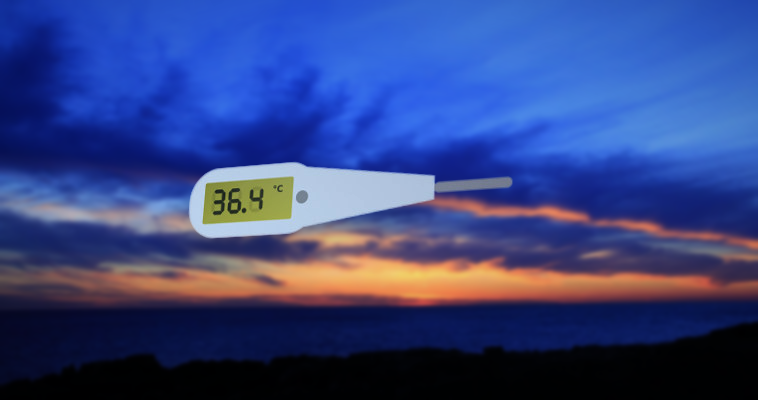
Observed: 36.4°C
